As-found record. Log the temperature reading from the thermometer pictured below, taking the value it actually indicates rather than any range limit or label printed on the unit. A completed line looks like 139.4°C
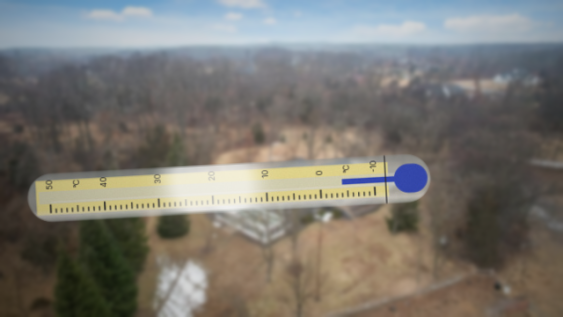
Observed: -4°C
